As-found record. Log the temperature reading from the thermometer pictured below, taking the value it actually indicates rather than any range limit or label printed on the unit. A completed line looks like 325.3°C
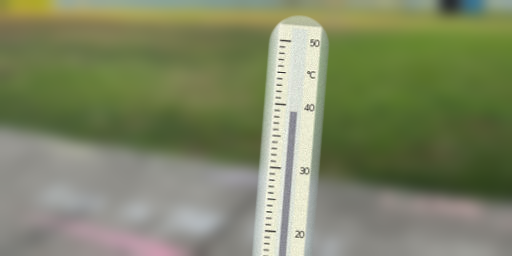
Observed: 39°C
